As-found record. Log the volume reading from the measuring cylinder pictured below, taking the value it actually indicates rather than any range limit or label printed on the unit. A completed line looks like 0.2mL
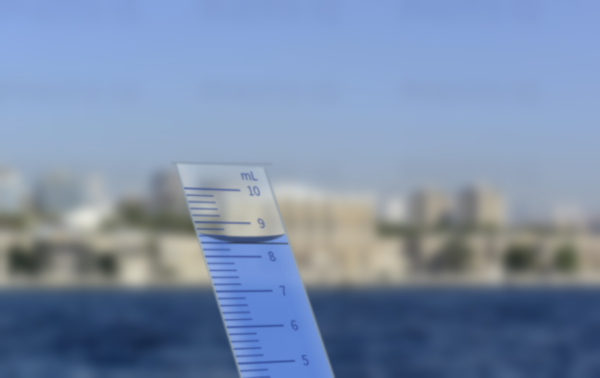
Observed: 8.4mL
